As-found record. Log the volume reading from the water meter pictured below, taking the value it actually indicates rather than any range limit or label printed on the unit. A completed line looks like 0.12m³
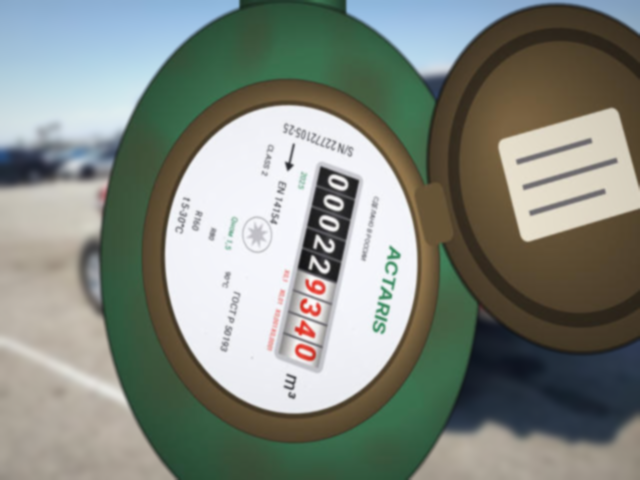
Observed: 22.9340m³
